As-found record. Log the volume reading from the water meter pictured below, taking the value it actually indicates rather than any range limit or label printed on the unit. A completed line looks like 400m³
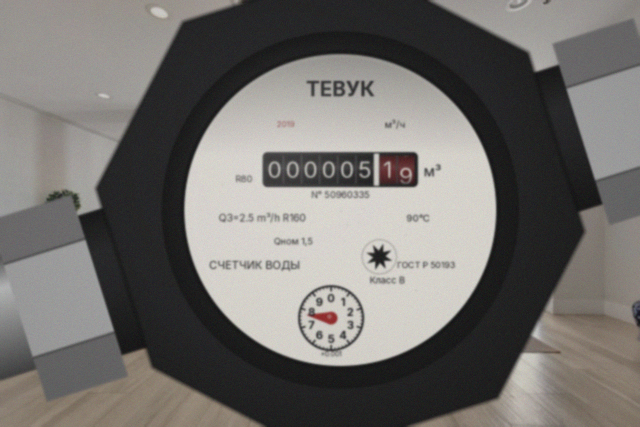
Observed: 5.187m³
